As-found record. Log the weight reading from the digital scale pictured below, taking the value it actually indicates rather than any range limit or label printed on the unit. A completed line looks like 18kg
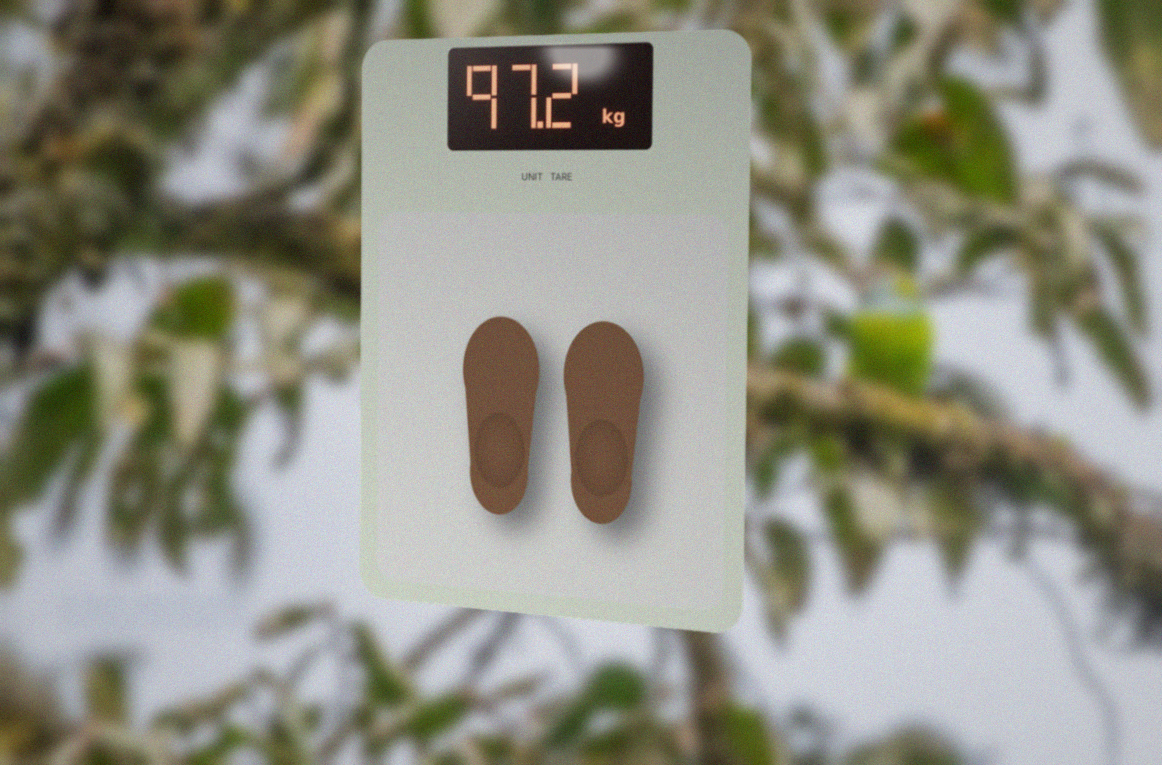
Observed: 97.2kg
